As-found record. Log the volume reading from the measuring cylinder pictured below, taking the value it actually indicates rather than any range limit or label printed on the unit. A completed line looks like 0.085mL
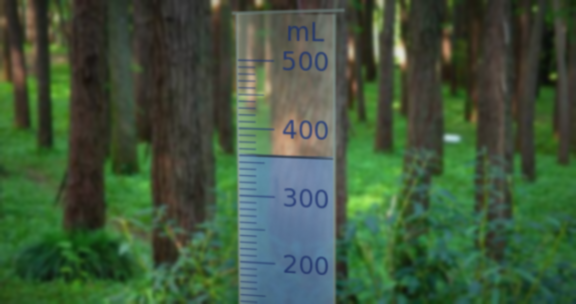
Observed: 360mL
